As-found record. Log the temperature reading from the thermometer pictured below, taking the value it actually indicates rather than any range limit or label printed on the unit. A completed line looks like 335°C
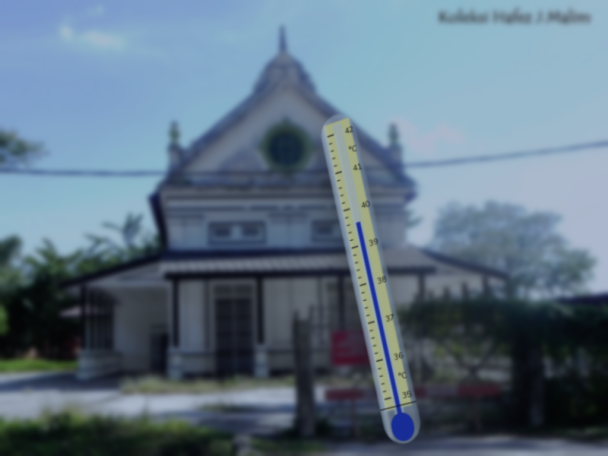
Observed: 39.6°C
